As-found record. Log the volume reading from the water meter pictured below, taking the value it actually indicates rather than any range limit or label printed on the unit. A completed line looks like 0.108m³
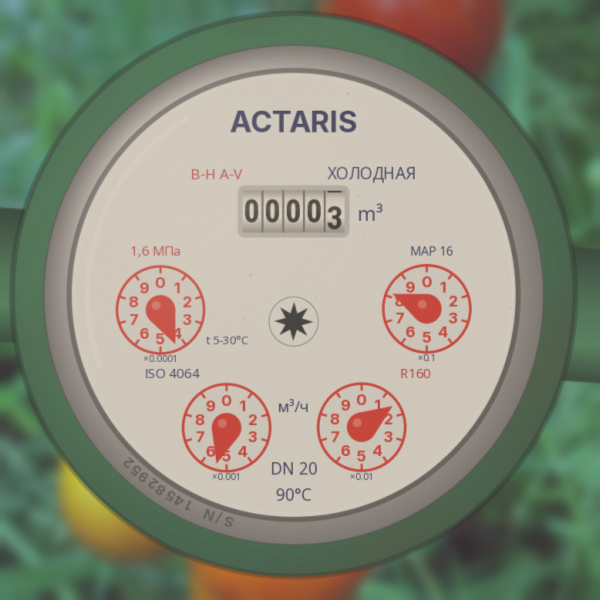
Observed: 2.8154m³
